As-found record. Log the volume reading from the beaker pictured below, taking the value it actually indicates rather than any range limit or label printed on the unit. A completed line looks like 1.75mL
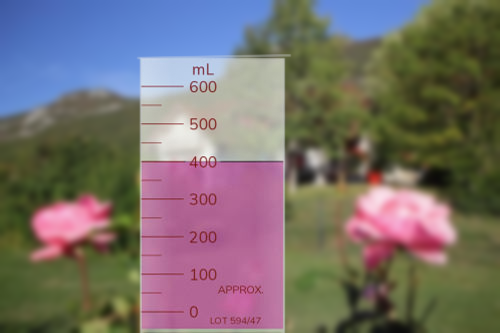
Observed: 400mL
